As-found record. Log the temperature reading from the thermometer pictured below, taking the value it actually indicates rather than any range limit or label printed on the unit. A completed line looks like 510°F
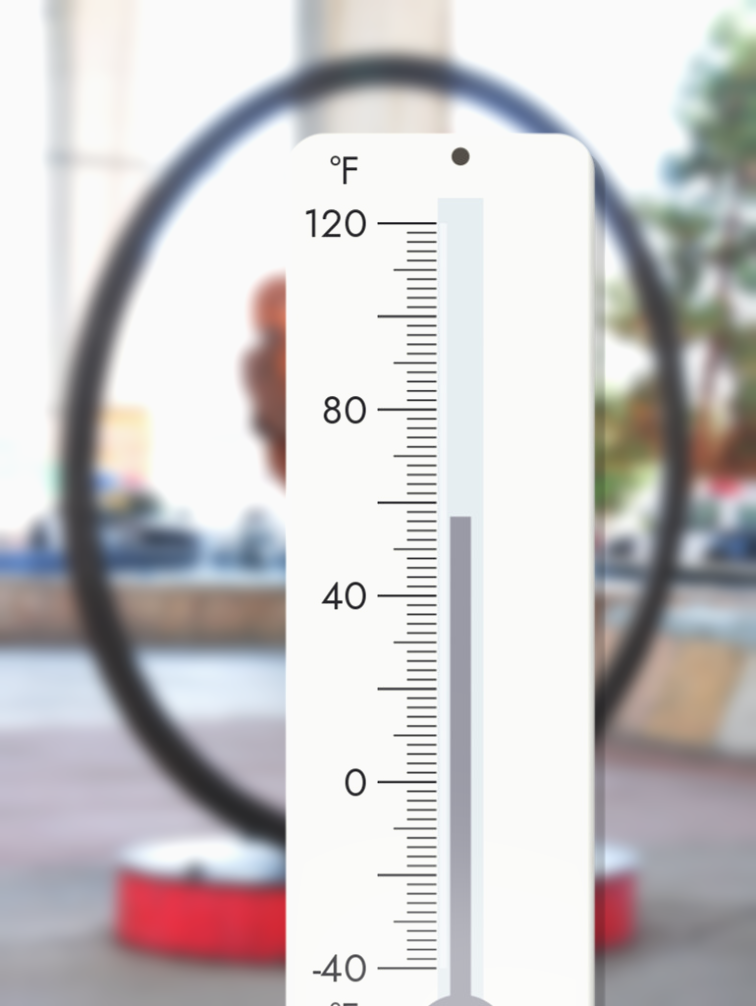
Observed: 57°F
